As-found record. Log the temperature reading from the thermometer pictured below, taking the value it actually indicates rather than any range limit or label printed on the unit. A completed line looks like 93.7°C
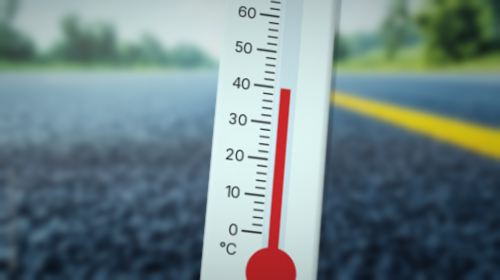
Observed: 40°C
